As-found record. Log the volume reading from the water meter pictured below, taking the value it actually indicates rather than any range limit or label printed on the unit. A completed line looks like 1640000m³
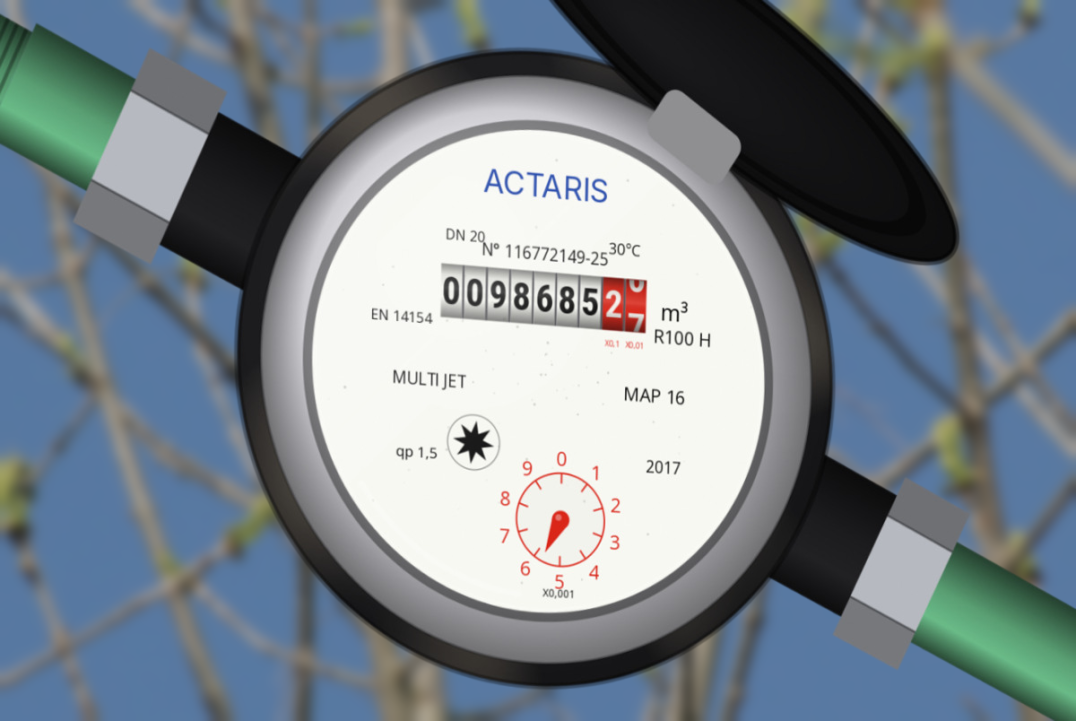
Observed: 98685.265m³
